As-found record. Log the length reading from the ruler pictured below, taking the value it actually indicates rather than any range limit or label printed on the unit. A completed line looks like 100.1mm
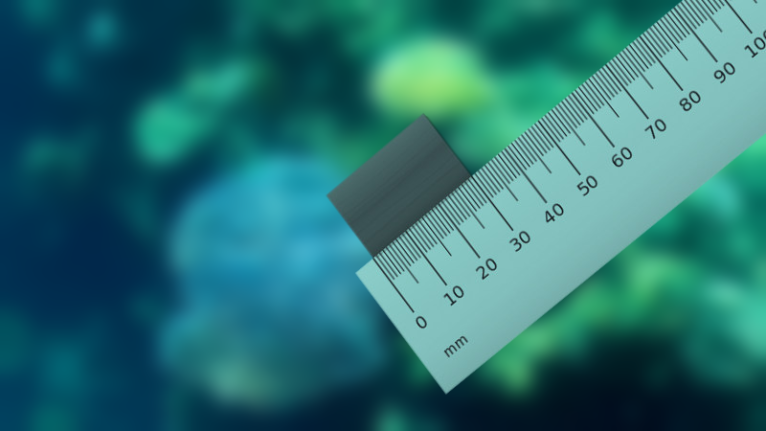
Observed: 30mm
